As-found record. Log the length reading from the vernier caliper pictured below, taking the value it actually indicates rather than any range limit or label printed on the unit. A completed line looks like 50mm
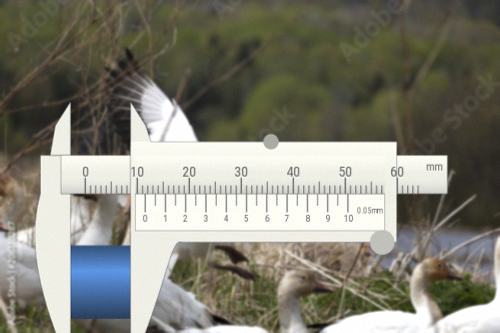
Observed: 11.5mm
